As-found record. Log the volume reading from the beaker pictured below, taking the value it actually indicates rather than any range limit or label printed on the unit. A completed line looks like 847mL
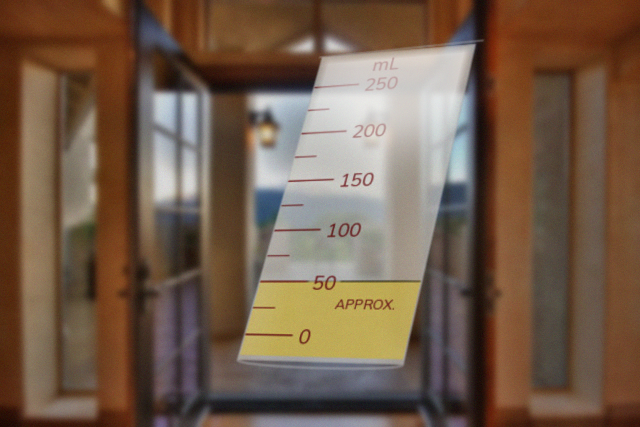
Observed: 50mL
